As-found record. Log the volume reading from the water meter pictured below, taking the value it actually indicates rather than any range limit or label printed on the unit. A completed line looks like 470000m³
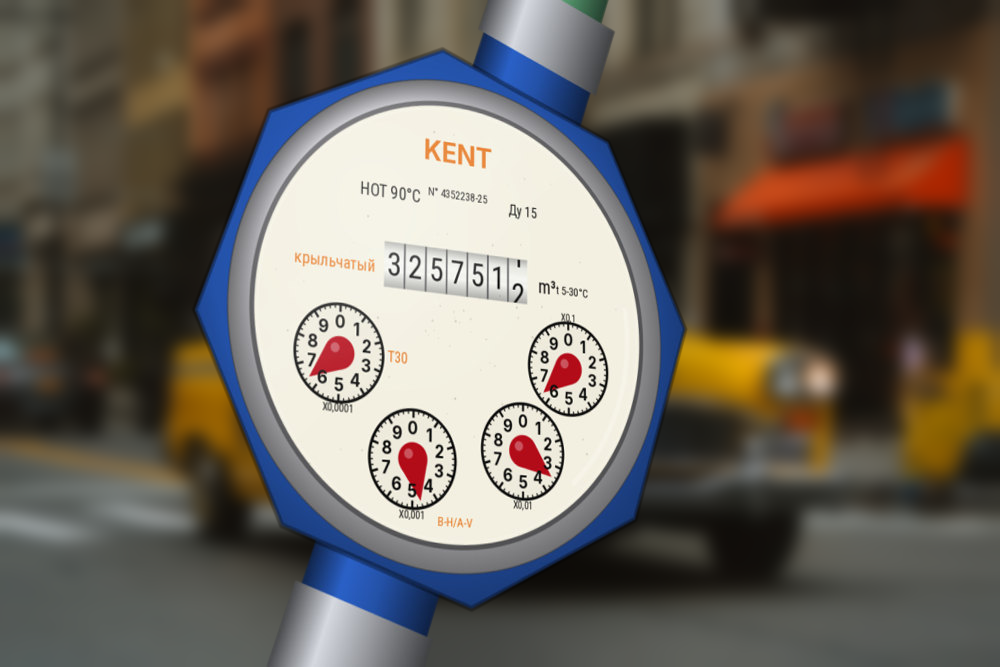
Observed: 3257511.6346m³
